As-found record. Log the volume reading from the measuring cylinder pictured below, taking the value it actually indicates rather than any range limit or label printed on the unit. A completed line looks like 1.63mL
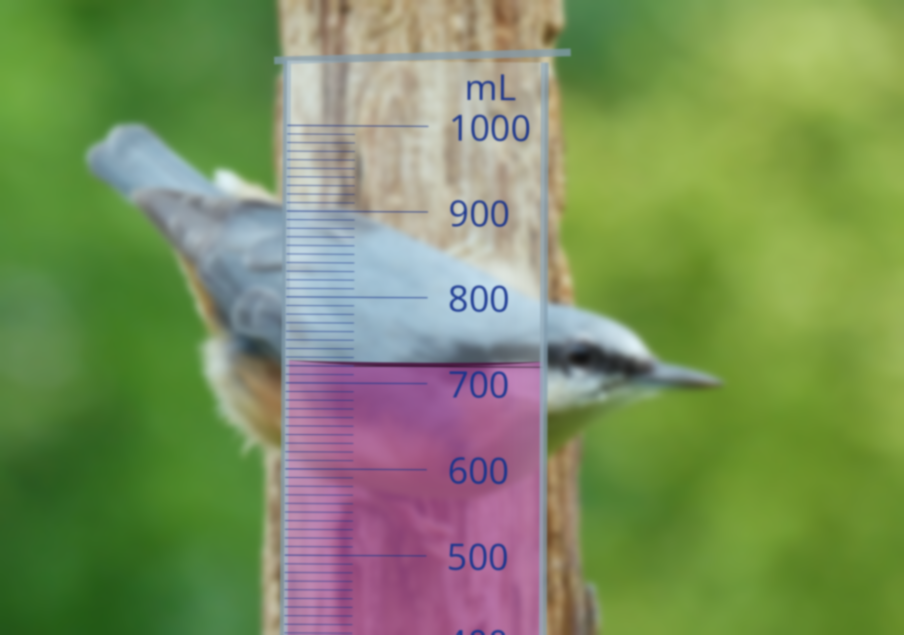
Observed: 720mL
